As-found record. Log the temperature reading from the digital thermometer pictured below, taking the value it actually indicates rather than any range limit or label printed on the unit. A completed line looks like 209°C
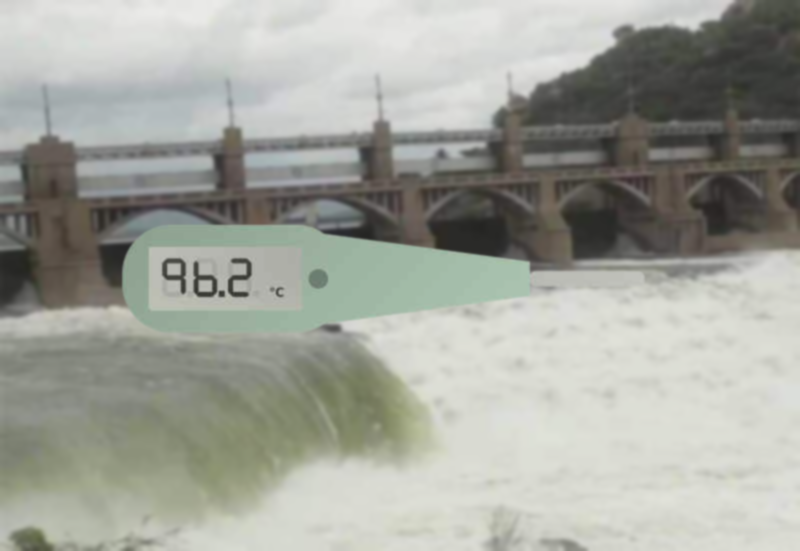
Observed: 96.2°C
